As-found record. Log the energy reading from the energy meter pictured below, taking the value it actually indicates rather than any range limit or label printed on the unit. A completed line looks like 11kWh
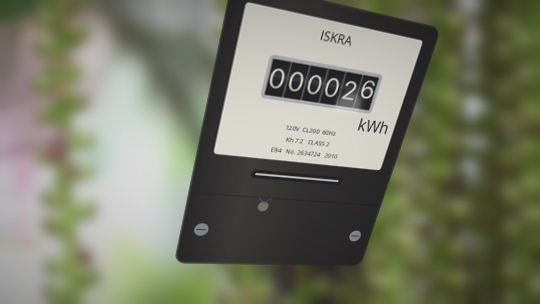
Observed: 26kWh
